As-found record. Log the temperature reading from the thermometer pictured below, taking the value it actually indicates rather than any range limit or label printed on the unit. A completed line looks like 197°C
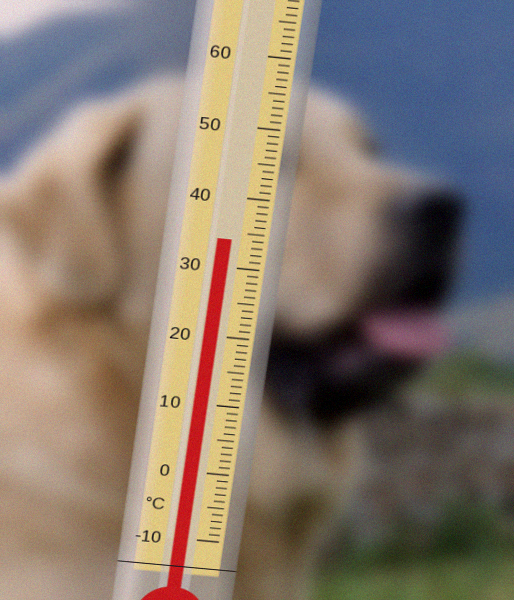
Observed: 34°C
